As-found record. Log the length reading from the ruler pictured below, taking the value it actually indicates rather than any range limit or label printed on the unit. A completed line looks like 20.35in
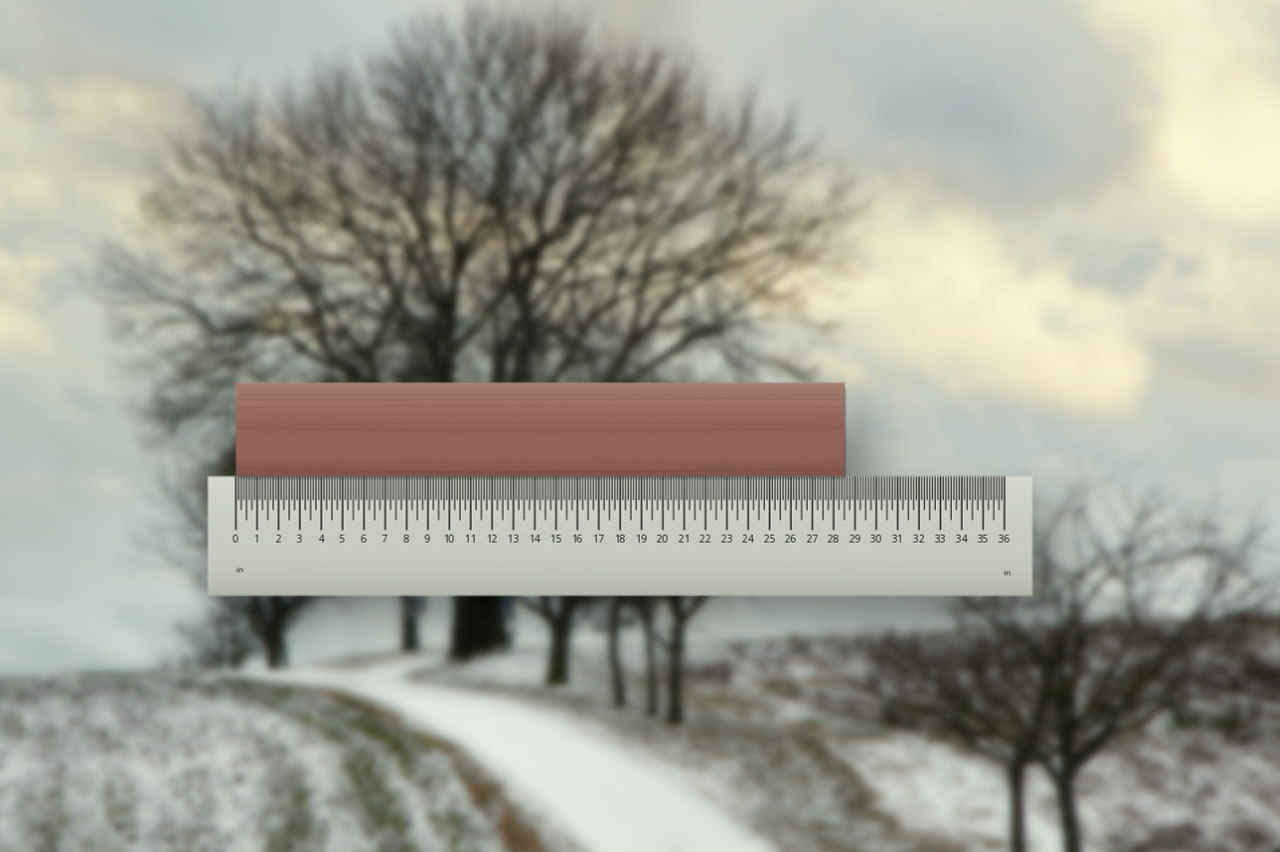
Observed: 28.5in
